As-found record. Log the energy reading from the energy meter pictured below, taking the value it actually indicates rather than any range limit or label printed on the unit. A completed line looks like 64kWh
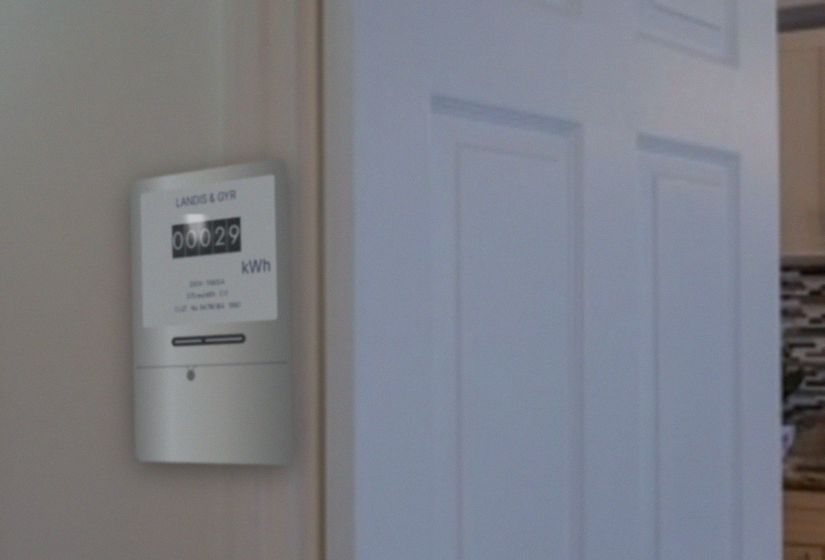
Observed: 29kWh
